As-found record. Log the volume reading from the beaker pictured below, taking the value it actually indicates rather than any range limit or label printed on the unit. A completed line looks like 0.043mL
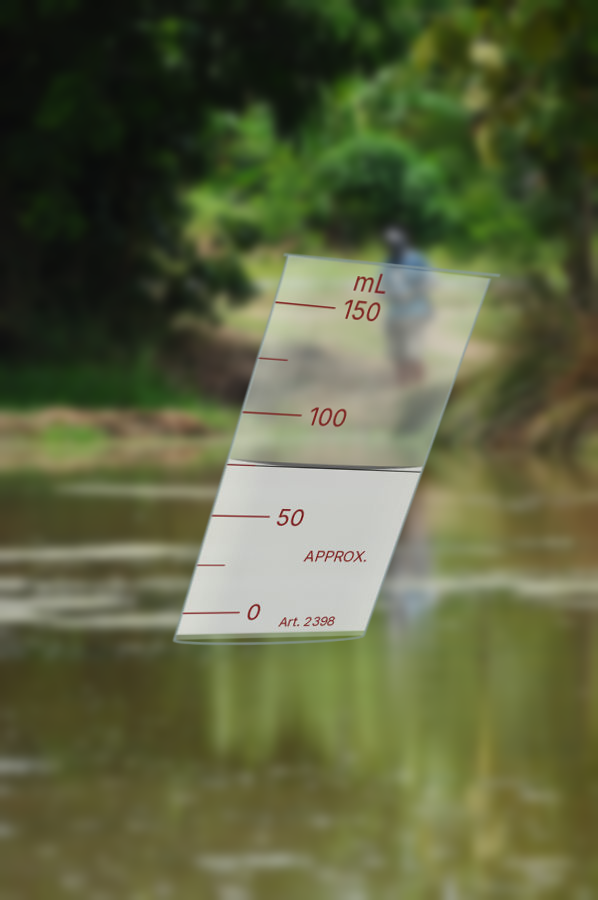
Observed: 75mL
